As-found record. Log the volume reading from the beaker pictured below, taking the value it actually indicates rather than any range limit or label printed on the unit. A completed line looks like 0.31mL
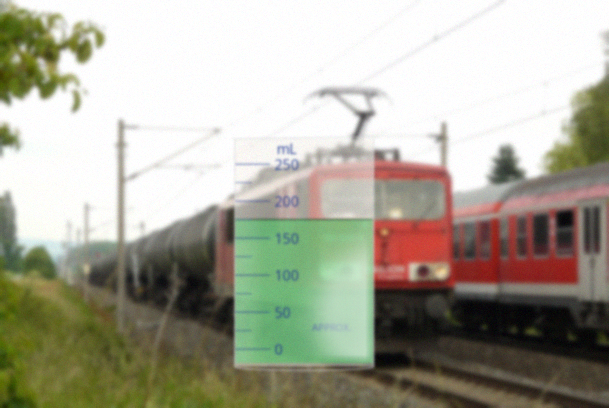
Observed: 175mL
